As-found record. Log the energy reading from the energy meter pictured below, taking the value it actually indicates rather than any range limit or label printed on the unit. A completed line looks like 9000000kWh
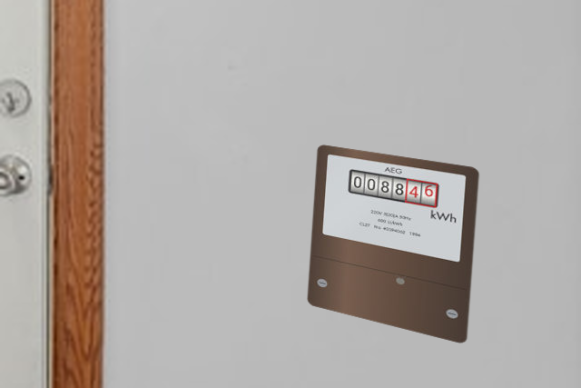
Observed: 88.46kWh
